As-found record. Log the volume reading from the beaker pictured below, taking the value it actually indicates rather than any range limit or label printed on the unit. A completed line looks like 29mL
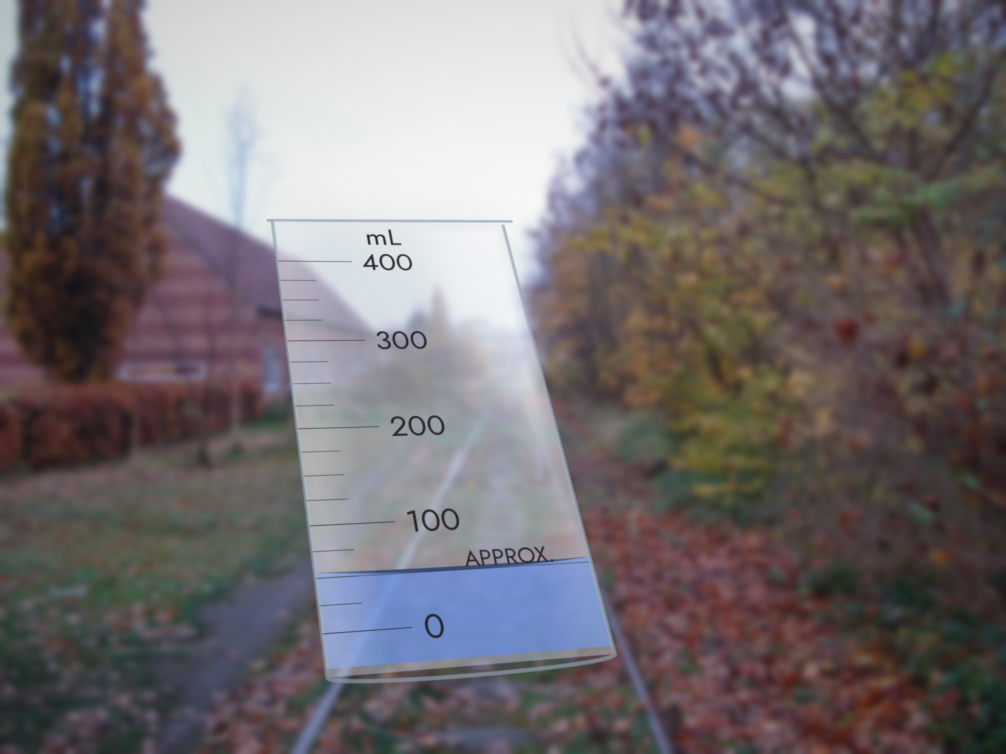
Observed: 50mL
